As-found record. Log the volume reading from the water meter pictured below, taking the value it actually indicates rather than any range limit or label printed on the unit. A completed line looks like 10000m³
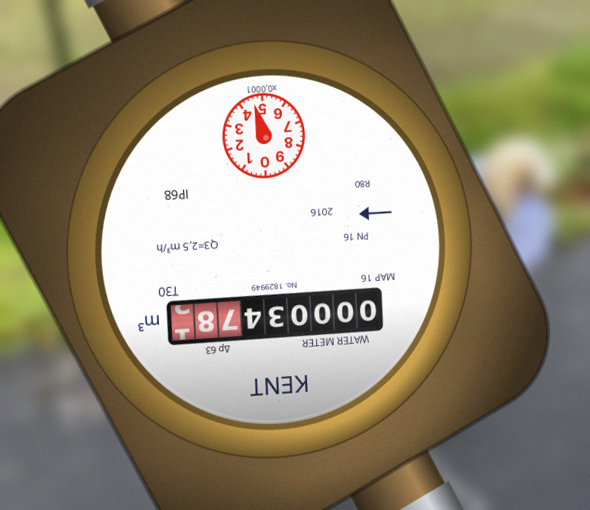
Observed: 34.7814m³
